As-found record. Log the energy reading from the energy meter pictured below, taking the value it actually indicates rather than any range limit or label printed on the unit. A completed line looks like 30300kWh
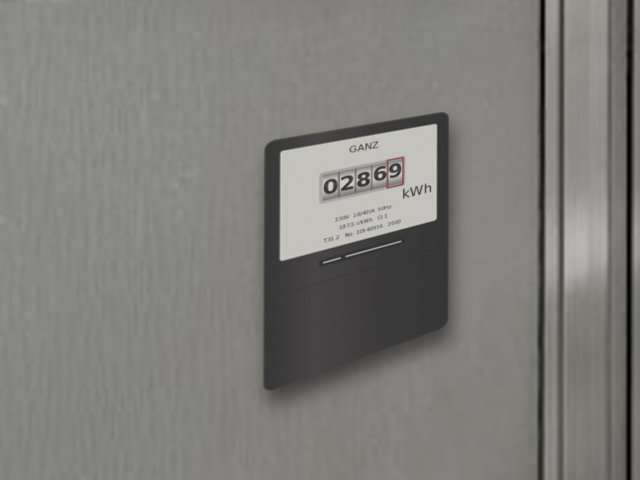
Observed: 286.9kWh
